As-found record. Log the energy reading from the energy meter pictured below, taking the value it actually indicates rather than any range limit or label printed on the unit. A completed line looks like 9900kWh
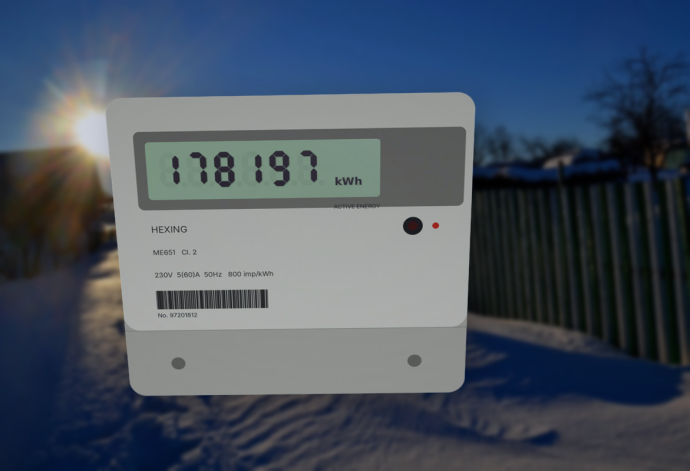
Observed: 178197kWh
